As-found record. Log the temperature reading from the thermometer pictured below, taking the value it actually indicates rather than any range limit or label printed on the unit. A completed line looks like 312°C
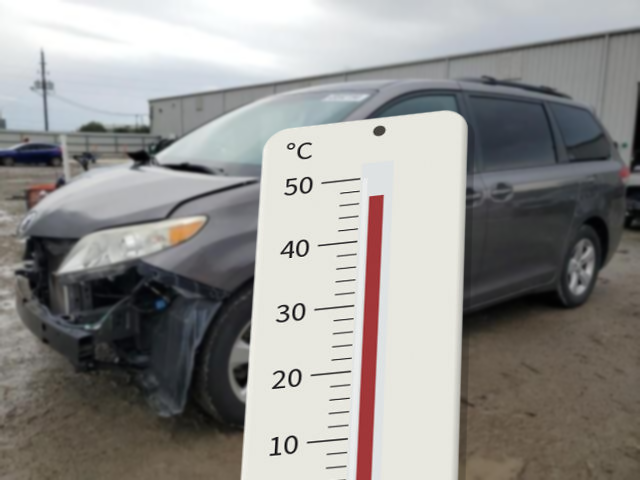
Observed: 47°C
